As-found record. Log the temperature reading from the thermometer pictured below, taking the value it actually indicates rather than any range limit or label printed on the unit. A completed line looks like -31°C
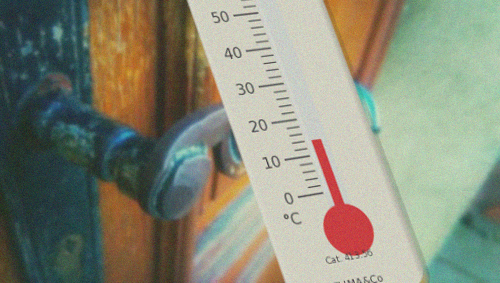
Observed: 14°C
